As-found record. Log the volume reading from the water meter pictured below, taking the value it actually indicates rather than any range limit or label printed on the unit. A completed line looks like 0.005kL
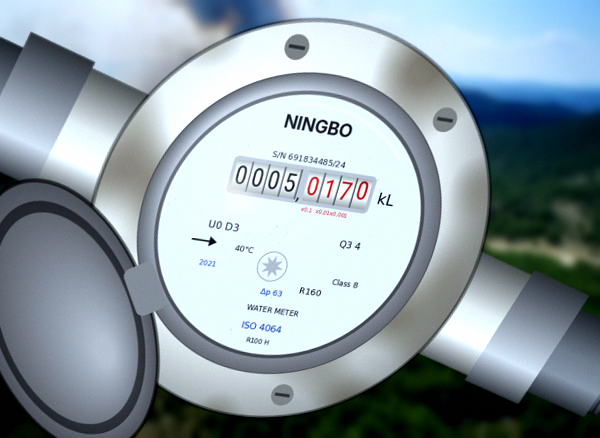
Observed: 5.0170kL
